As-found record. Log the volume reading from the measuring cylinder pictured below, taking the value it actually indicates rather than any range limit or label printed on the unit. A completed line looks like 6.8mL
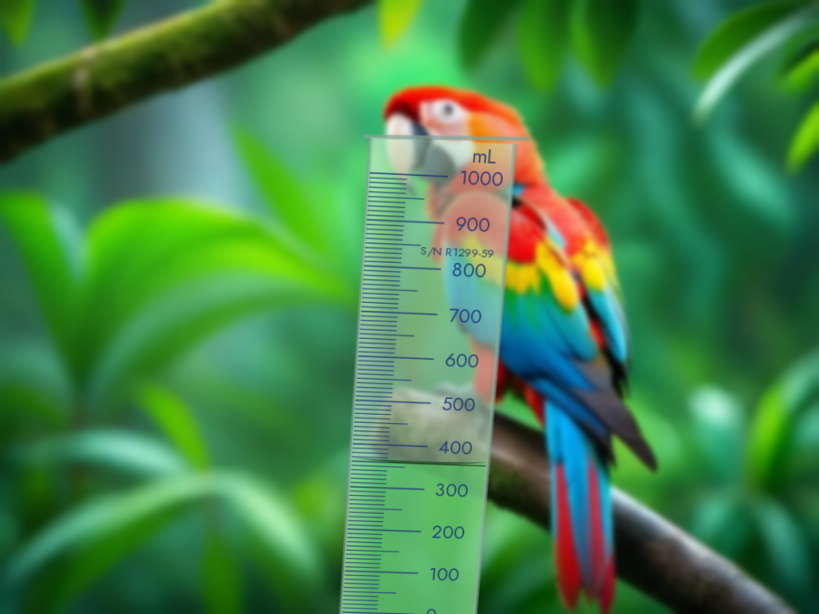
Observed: 360mL
